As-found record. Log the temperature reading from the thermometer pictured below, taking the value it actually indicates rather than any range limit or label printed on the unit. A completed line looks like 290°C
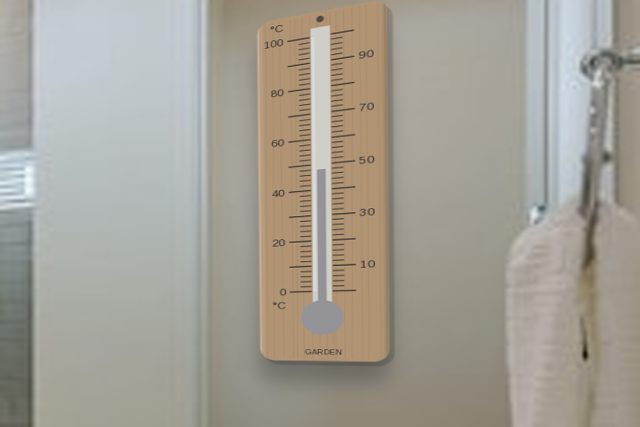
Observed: 48°C
